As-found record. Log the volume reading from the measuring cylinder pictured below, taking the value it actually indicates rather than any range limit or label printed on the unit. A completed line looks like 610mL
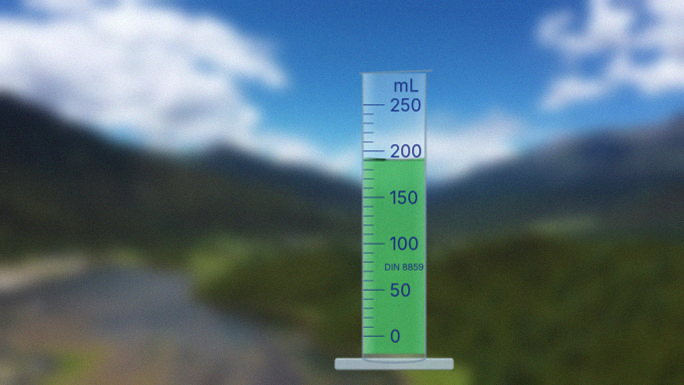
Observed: 190mL
